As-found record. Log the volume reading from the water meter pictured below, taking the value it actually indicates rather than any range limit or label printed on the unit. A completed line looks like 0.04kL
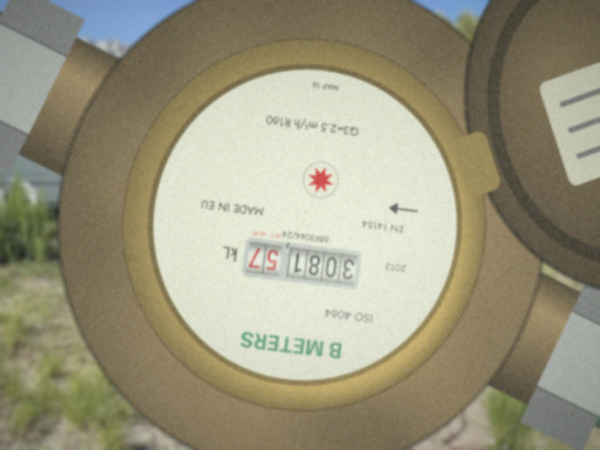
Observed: 3081.57kL
